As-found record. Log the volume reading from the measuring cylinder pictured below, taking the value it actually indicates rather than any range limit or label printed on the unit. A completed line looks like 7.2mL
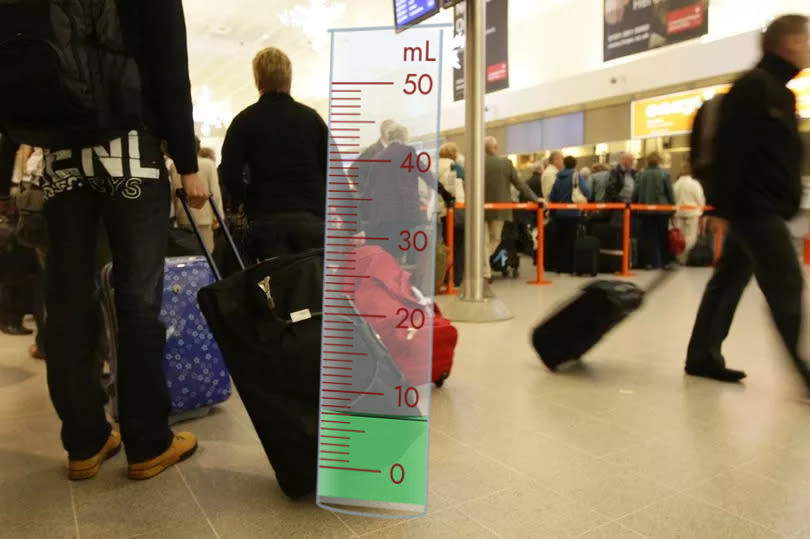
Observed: 7mL
